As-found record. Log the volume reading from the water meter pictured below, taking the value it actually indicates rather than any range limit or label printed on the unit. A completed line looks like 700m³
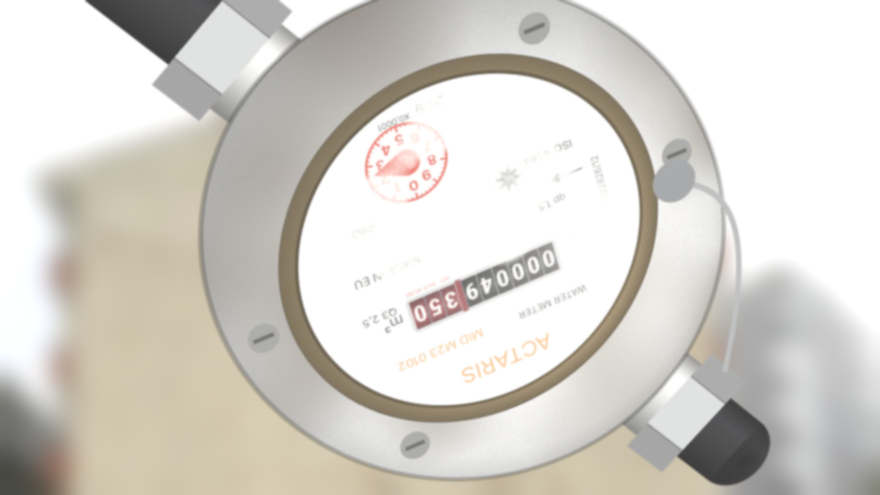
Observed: 49.3502m³
